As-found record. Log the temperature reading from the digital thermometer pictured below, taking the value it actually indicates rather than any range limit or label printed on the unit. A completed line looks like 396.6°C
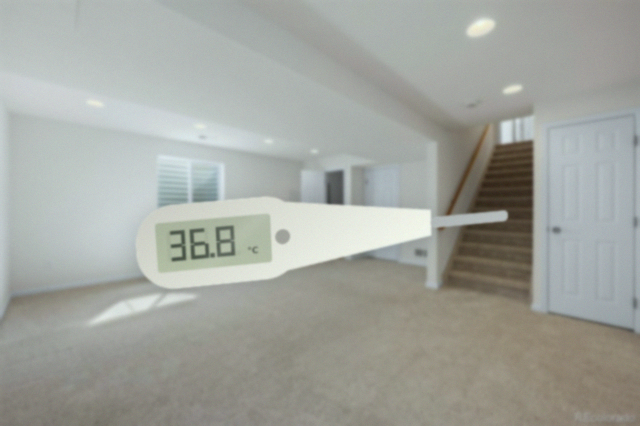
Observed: 36.8°C
